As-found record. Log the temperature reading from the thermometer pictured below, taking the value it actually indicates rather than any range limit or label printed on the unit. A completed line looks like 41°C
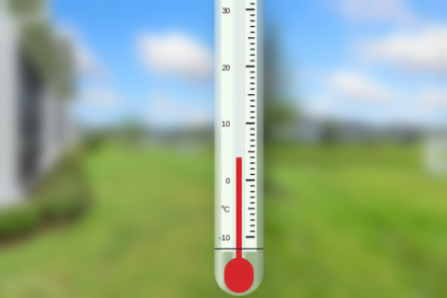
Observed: 4°C
